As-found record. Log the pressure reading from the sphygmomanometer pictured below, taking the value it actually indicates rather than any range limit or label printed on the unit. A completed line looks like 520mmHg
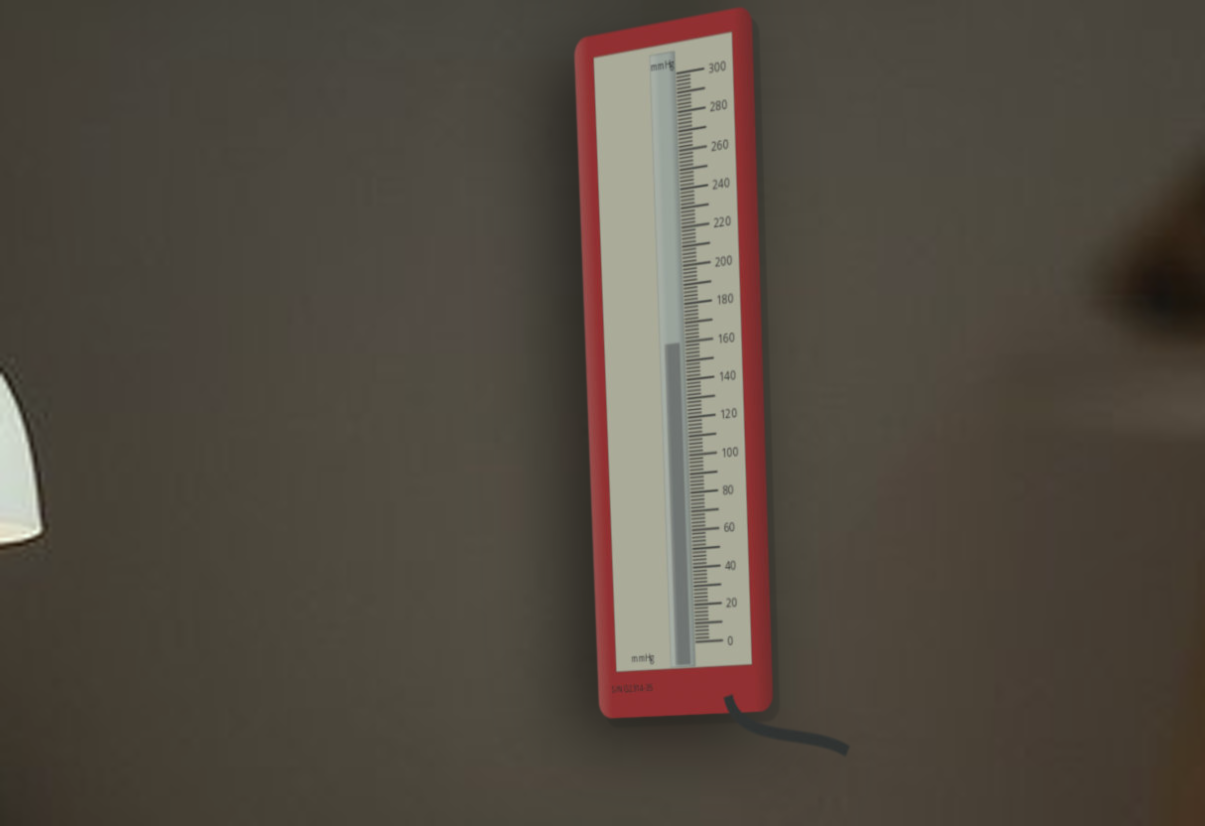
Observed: 160mmHg
